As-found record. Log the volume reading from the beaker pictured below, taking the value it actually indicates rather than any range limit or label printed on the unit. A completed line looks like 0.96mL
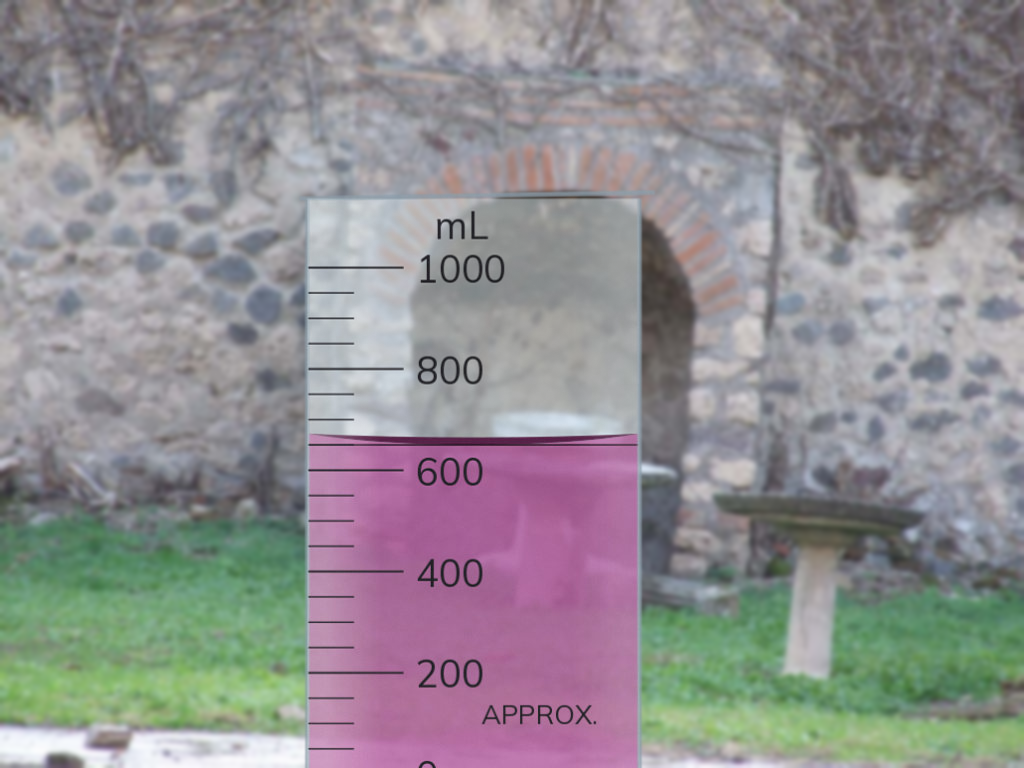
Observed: 650mL
